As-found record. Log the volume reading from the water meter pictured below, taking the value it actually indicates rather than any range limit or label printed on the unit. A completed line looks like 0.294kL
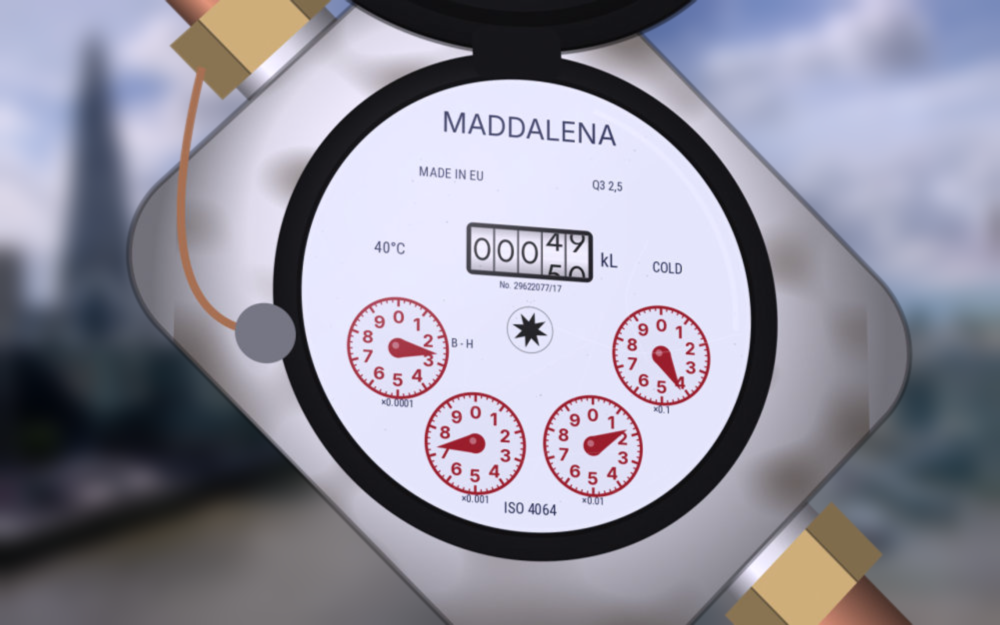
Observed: 49.4172kL
